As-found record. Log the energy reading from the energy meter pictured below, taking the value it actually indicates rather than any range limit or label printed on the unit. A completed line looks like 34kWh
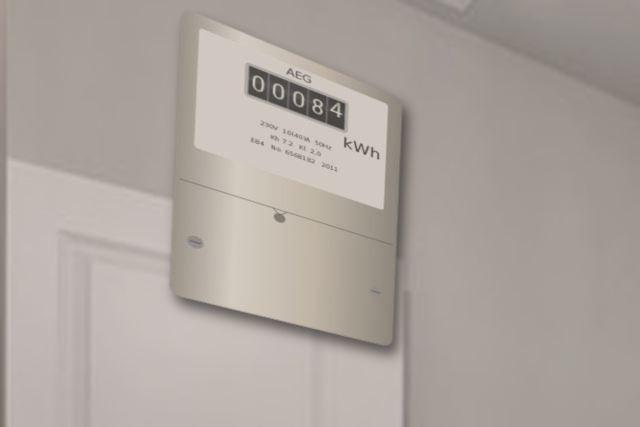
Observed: 84kWh
